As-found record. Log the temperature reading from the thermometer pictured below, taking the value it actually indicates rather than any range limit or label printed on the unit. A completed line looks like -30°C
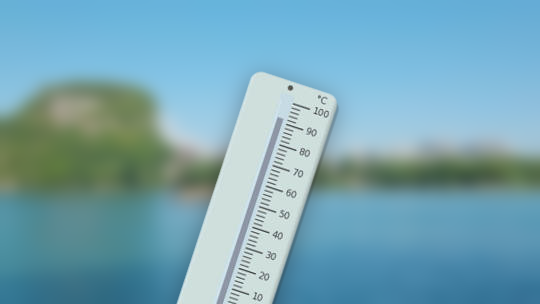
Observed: 92°C
